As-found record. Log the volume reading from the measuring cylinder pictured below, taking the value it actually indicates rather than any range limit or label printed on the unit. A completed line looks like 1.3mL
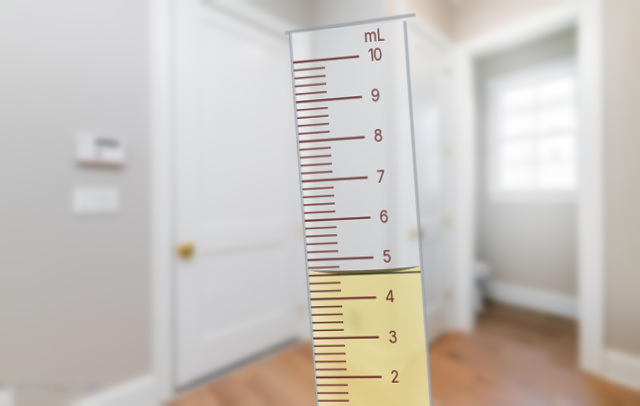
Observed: 4.6mL
